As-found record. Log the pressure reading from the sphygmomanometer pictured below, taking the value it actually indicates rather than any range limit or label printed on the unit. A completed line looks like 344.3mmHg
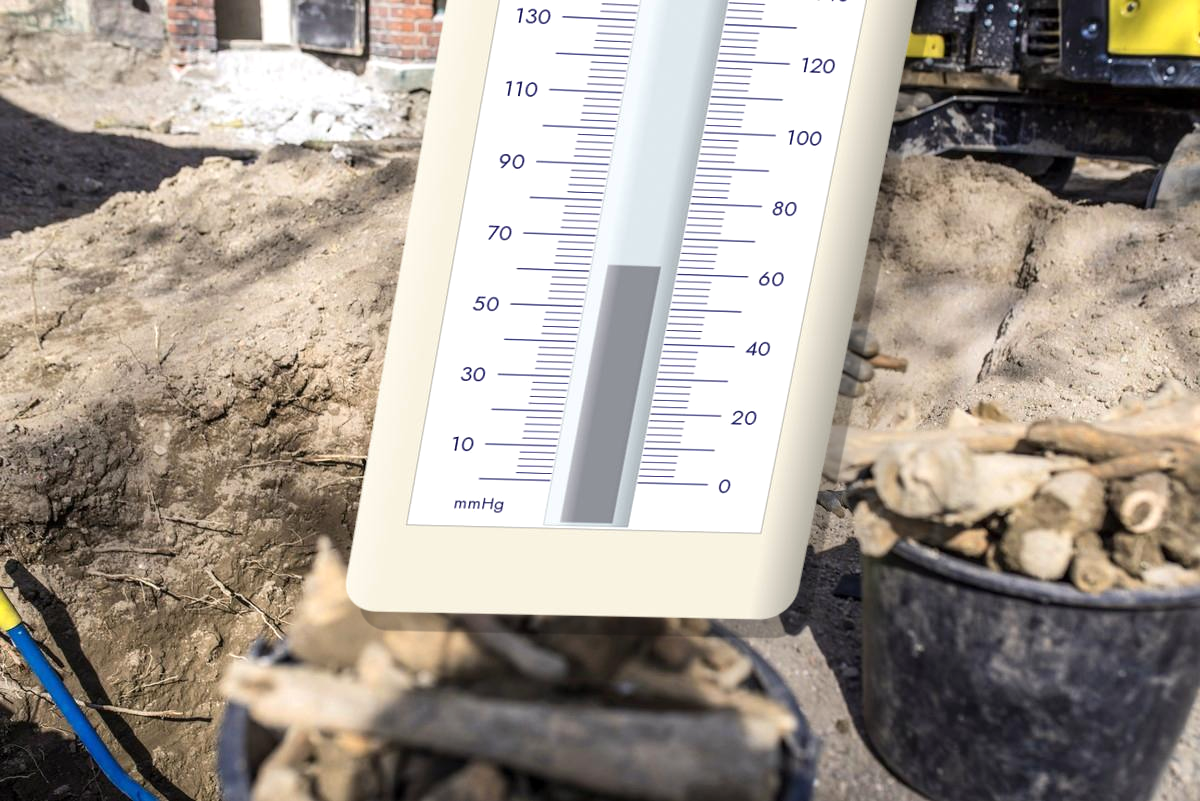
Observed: 62mmHg
